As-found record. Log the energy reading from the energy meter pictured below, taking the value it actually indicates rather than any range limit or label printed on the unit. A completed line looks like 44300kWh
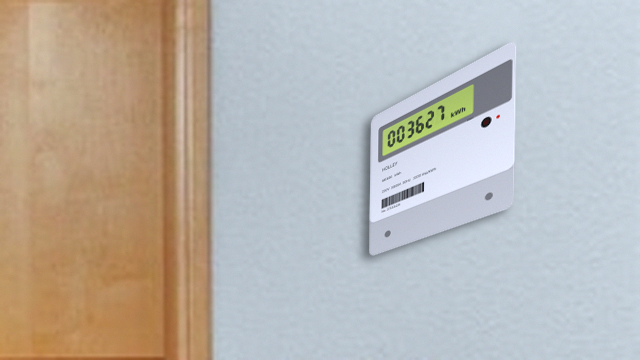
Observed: 3627kWh
